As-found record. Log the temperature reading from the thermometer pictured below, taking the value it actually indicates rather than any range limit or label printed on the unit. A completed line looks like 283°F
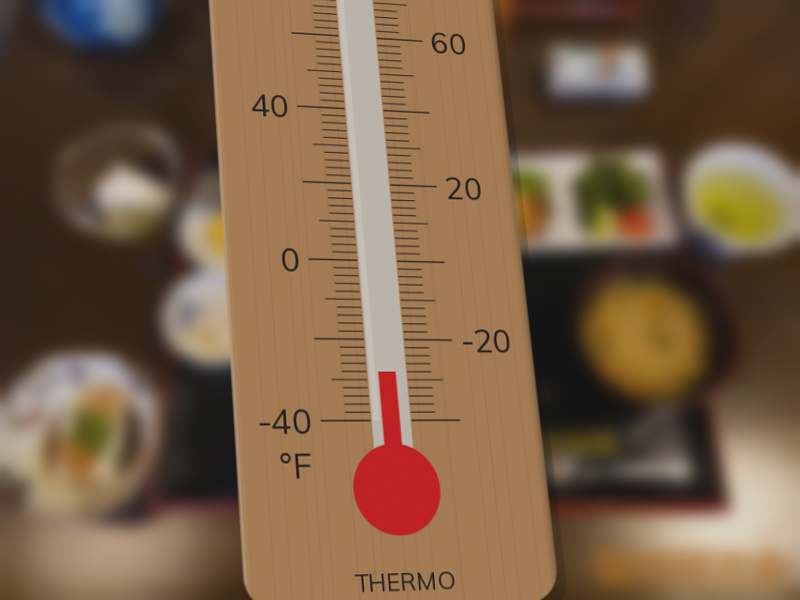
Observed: -28°F
